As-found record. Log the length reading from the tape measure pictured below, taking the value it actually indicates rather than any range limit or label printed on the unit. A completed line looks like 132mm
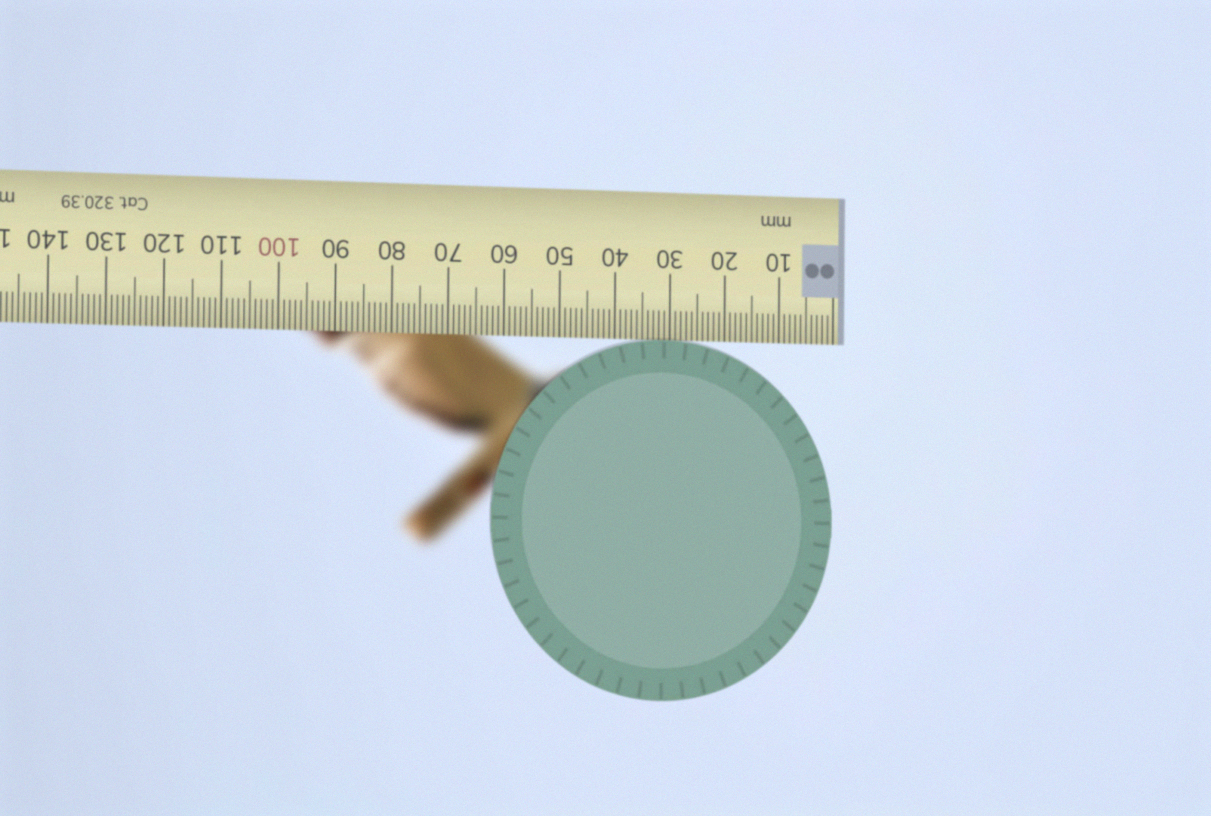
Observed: 62mm
